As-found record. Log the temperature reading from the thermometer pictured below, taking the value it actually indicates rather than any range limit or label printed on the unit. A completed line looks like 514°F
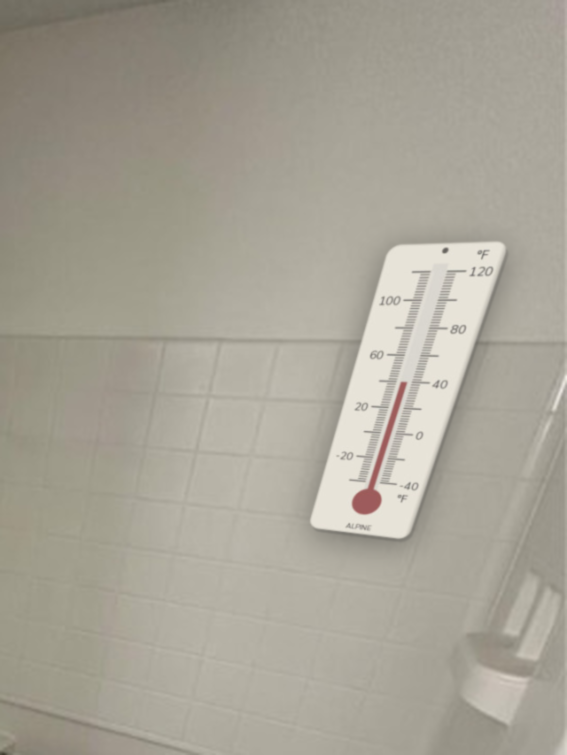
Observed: 40°F
